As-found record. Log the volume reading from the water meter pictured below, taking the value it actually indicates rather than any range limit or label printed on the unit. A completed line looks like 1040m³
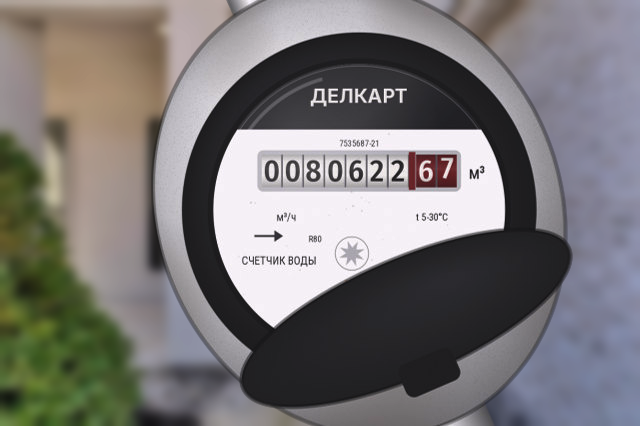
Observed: 80622.67m³
